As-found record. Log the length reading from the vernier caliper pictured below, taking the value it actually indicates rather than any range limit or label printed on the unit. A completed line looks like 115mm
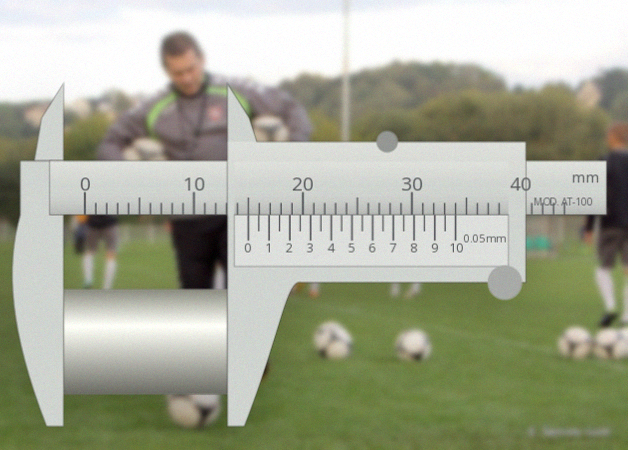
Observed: 15.0mm
